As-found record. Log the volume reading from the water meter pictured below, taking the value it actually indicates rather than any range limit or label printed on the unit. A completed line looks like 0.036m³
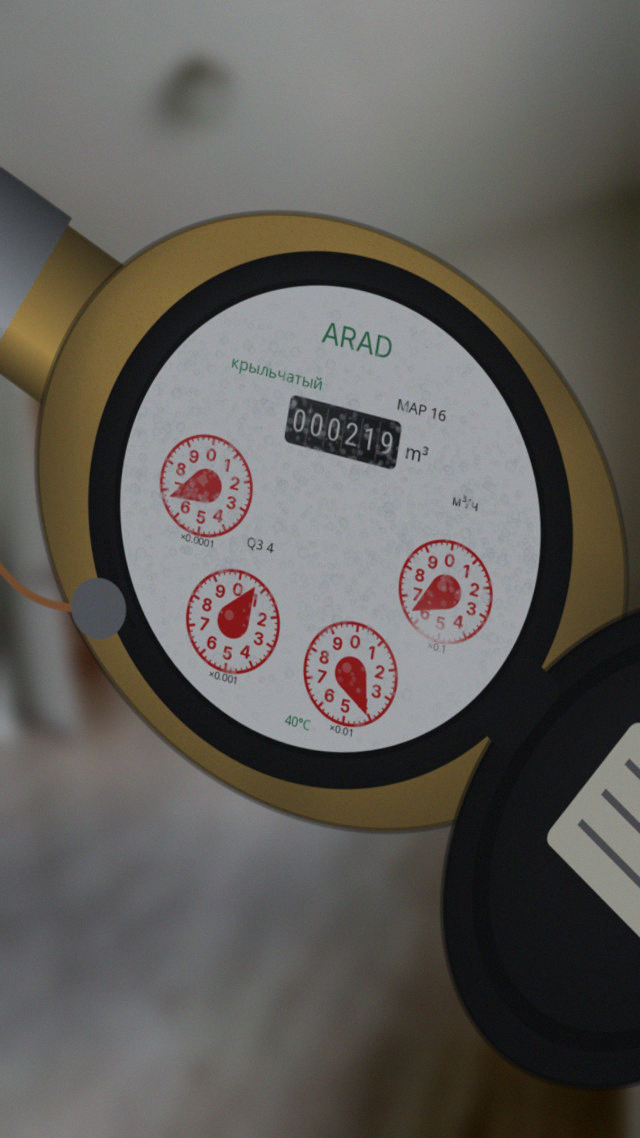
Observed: 219.6406m³
